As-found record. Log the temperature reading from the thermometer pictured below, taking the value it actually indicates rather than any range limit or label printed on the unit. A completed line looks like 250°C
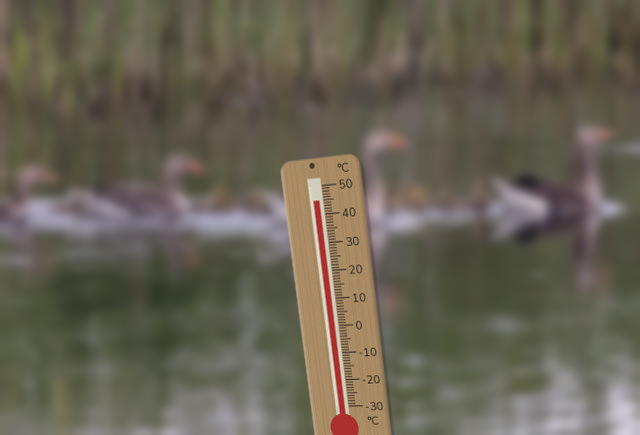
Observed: 45°C
